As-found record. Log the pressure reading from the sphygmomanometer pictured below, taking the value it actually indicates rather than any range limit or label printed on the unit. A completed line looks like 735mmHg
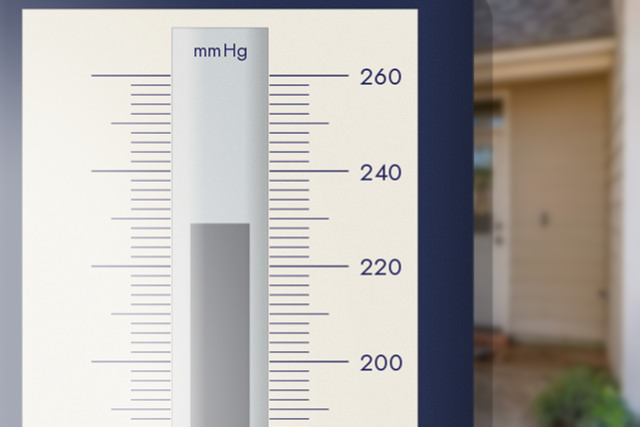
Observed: 229mmHg
